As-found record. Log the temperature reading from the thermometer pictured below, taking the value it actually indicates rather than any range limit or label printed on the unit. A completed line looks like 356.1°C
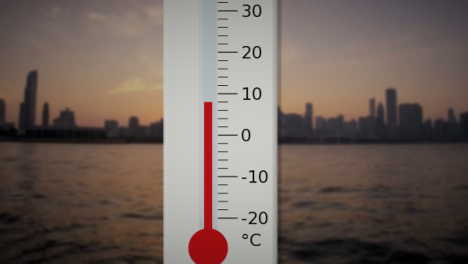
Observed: 8°C
